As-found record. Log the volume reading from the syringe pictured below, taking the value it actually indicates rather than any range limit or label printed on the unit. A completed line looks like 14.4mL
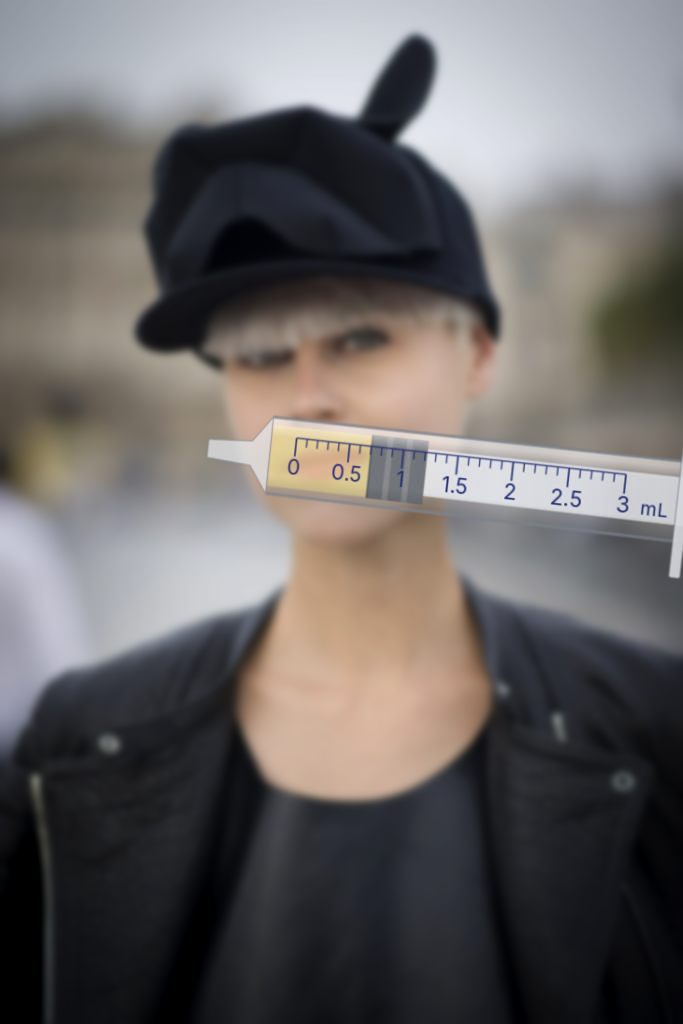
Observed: 0.7mL
